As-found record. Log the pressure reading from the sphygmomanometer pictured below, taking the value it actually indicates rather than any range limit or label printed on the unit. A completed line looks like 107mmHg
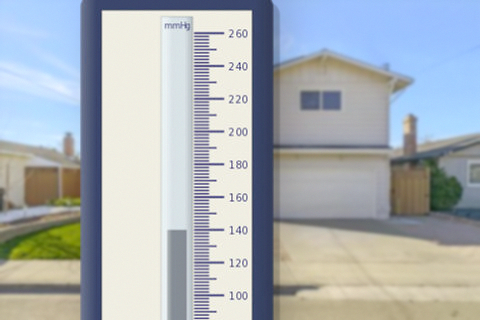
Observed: 140mmHg
